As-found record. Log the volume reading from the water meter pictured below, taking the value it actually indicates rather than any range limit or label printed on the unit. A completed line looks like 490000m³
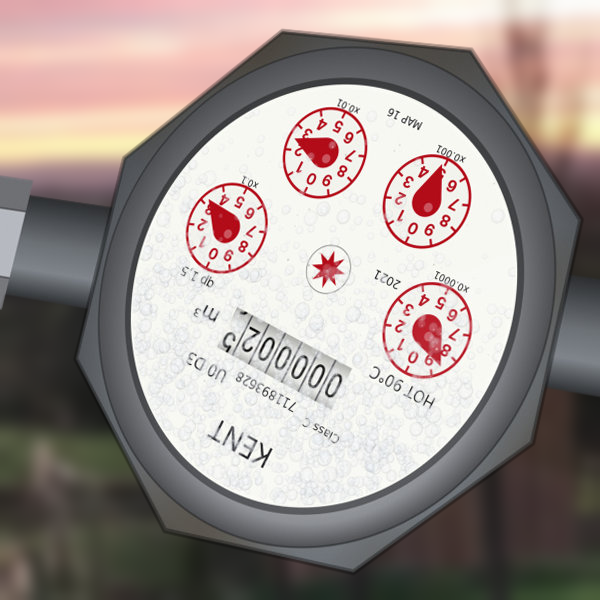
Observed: 25.3248m³
